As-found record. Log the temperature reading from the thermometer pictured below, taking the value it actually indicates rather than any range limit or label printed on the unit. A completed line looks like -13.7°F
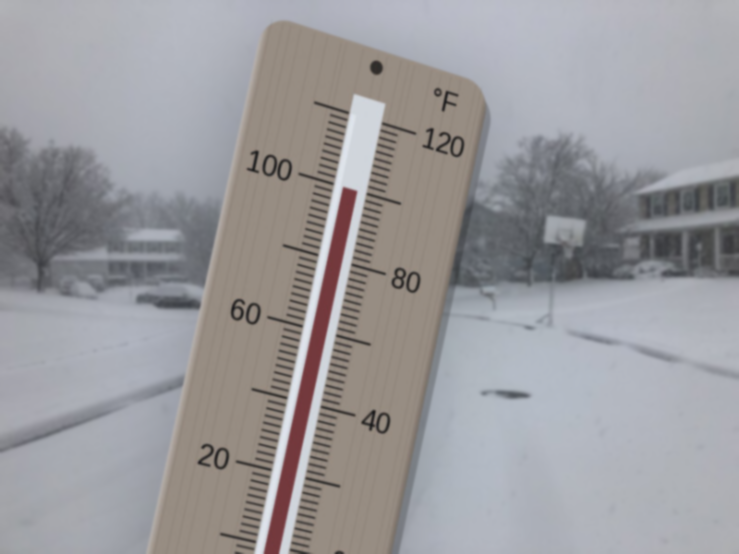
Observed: 100°F
